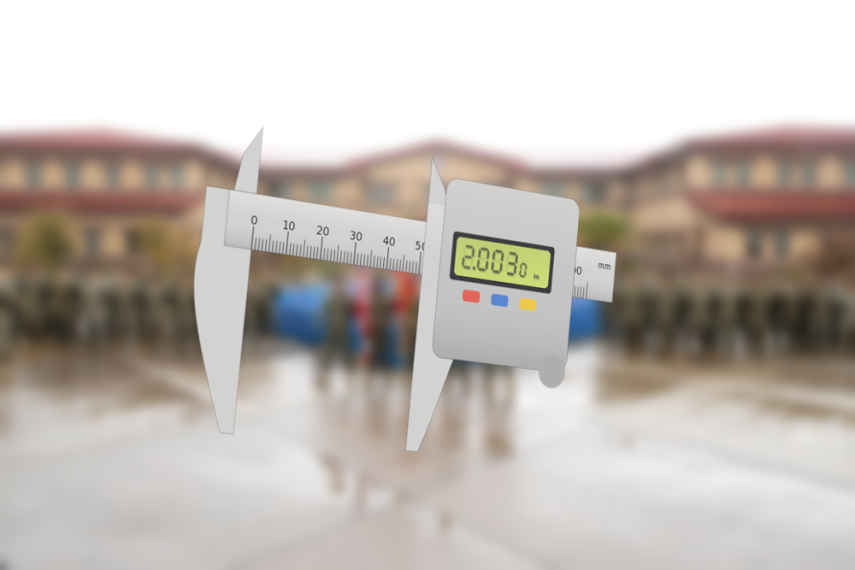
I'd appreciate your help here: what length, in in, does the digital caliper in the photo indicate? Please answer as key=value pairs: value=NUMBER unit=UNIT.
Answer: value=2.0030 unit=in
